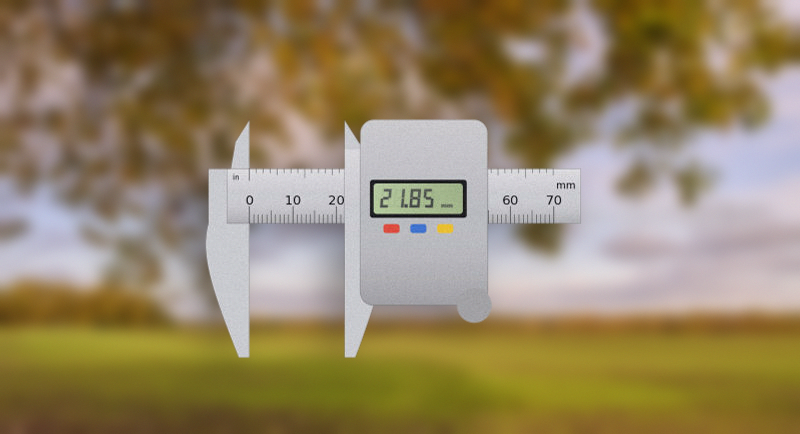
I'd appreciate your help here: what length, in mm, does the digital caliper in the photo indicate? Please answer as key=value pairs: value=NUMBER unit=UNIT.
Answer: value=21.85 unit=mm
